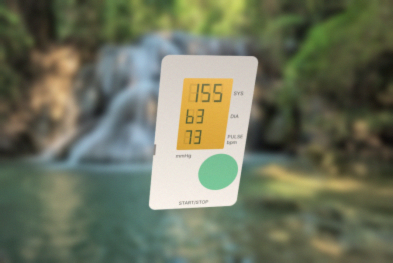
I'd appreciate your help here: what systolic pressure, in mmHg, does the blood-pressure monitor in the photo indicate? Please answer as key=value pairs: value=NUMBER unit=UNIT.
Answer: value=155 unit=mmHg
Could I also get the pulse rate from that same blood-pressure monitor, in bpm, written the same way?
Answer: value=73 unit=bpm
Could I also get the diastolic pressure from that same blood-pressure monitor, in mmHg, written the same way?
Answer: value=63 unit=mmHg
